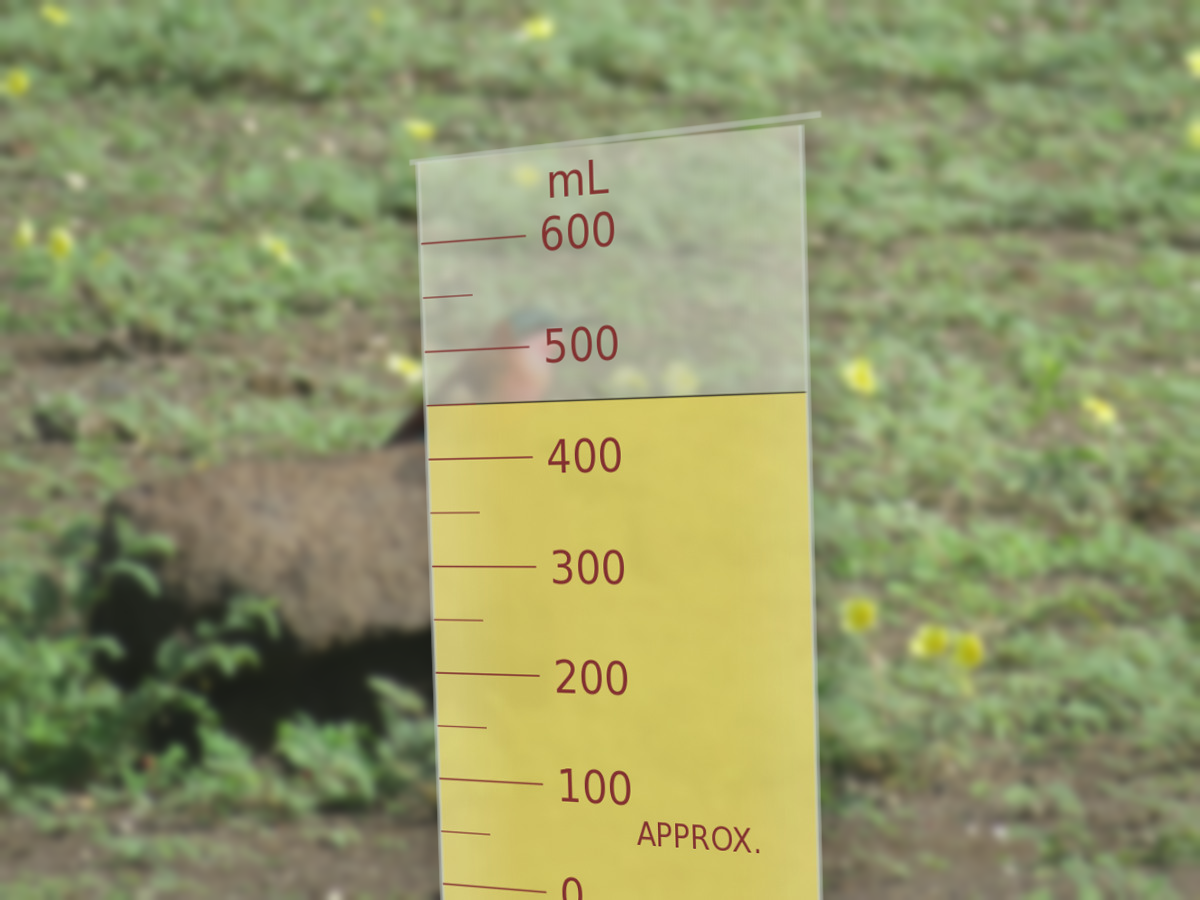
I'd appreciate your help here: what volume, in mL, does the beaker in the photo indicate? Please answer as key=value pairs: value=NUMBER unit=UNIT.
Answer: value=450 unit=mL
